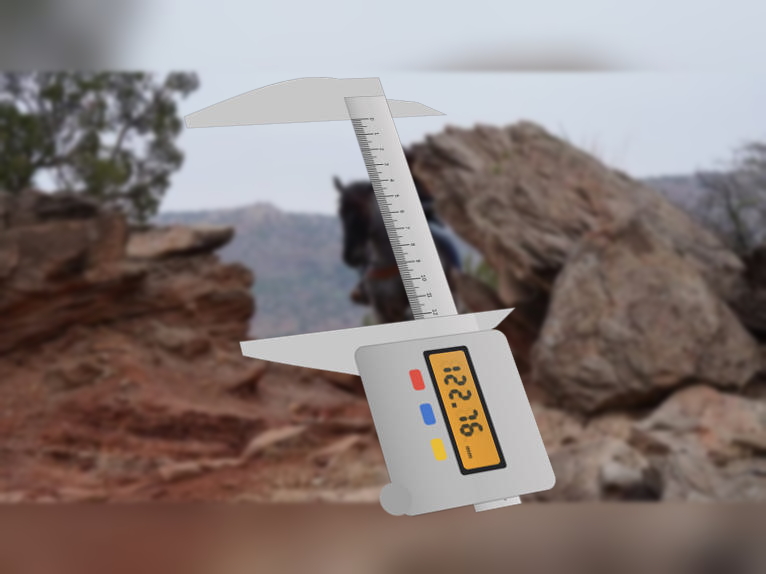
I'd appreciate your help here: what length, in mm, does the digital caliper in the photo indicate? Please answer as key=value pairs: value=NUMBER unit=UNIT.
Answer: value=122.76 unit=mm
